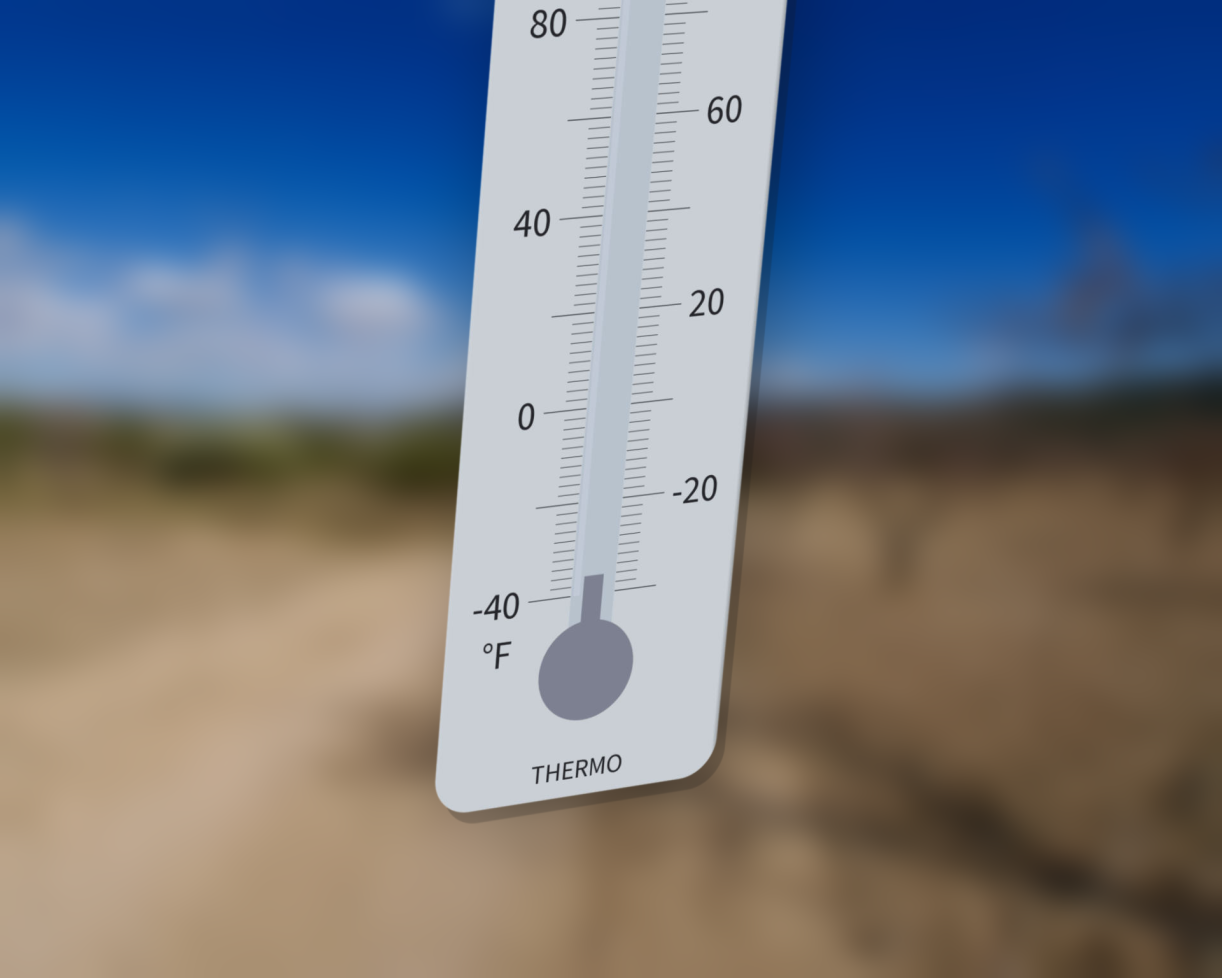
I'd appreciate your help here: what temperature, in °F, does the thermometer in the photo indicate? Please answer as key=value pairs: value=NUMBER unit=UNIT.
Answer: value=-36 unit=°F
